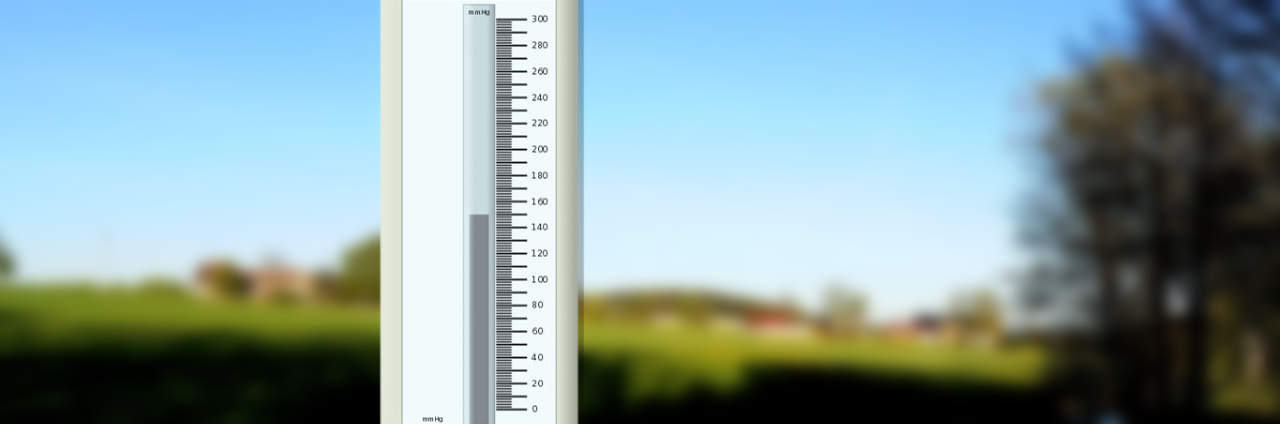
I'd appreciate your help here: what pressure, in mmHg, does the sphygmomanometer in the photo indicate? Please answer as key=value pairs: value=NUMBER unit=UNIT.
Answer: value=150 unit=mmHg
